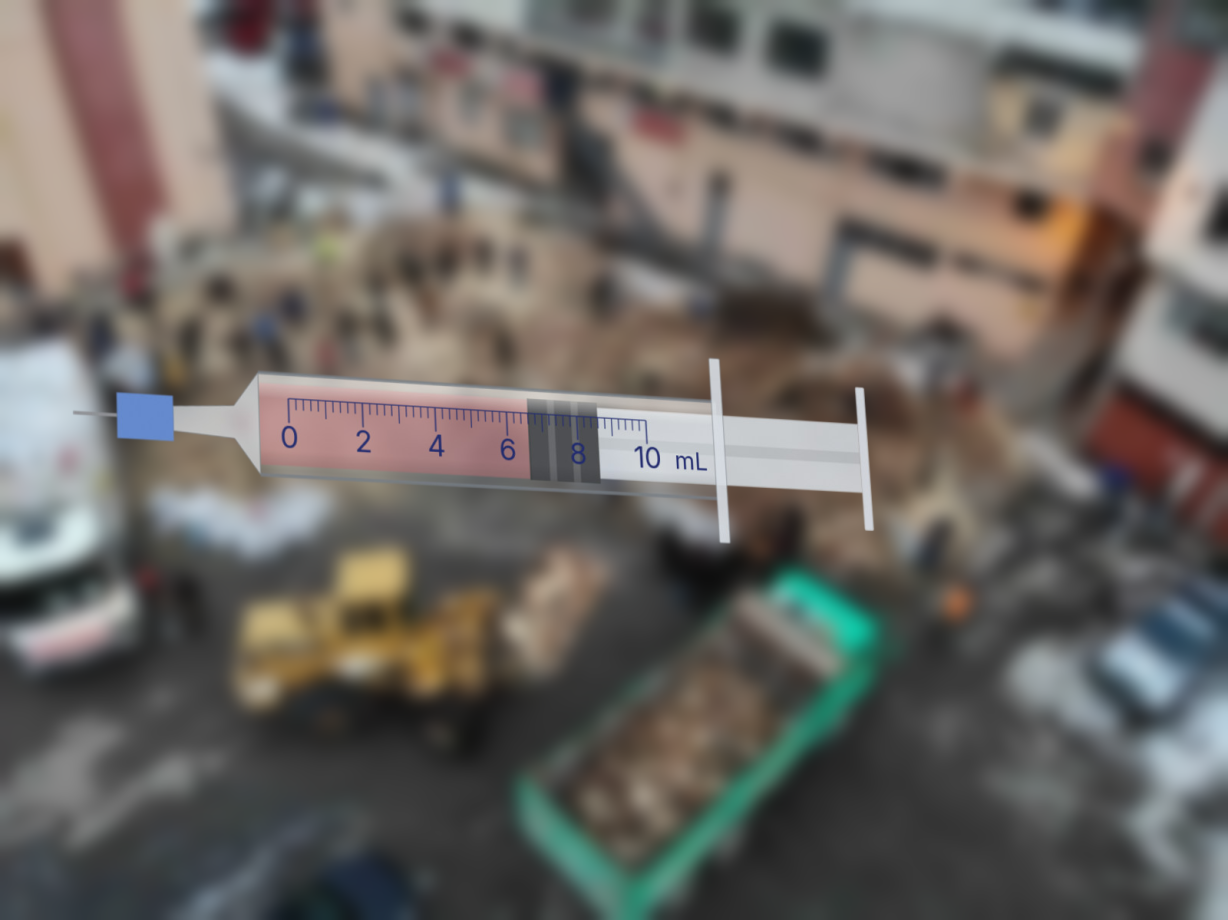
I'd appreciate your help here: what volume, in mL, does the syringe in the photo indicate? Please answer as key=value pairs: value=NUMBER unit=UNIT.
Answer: value=6.6 unit=mL
